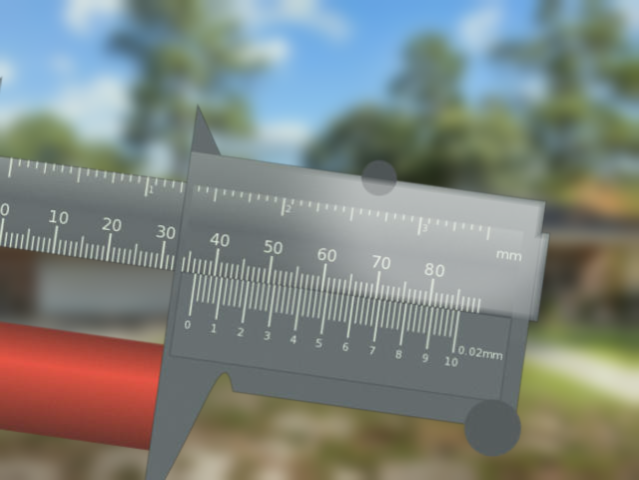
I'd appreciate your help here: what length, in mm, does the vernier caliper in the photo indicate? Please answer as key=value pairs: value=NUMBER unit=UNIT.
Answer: value=36.5 unit=mm
